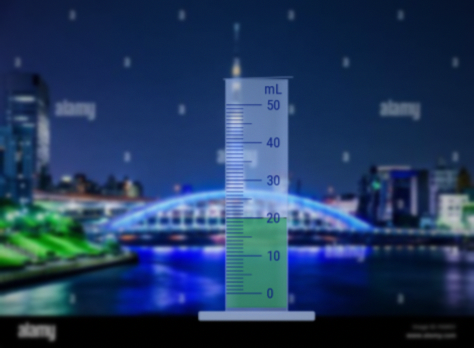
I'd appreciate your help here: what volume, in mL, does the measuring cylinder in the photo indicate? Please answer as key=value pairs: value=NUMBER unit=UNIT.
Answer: value=20 unit=mL
